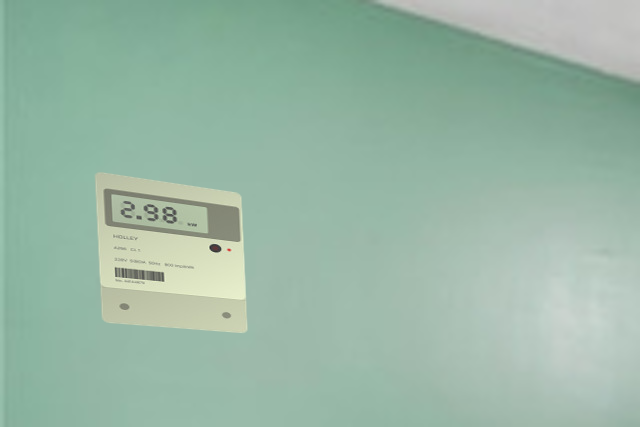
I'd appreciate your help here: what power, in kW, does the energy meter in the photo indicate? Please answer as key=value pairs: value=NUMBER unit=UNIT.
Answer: value=2.98 unit=kW
